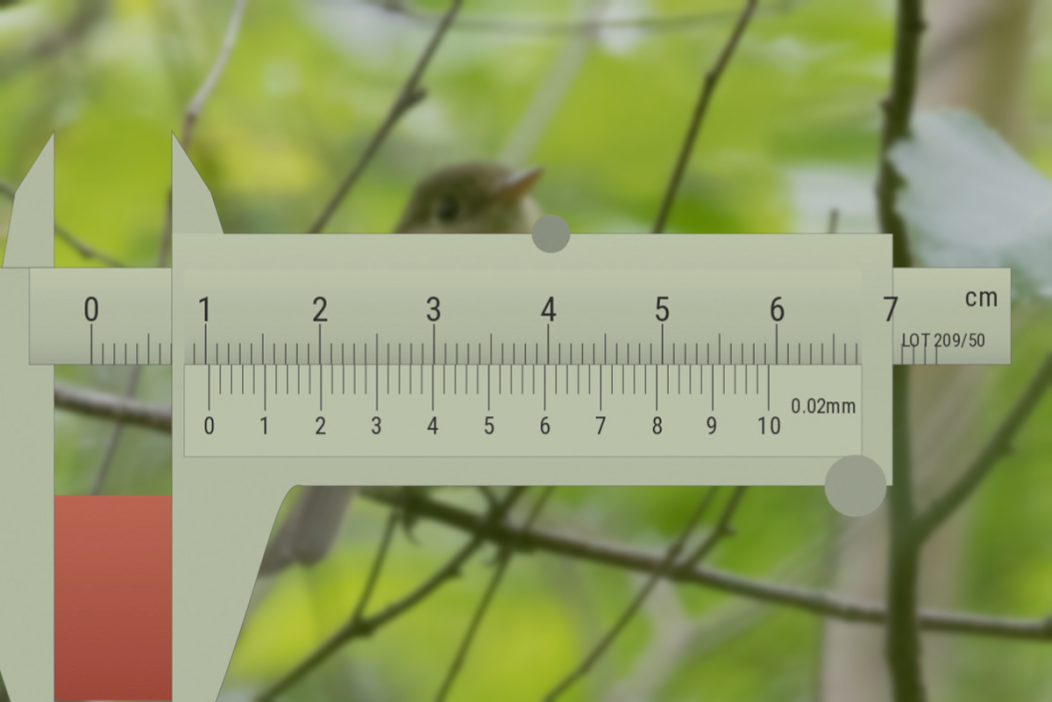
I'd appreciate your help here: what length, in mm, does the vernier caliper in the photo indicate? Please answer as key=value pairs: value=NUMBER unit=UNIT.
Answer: value=10.3 unit=mm
